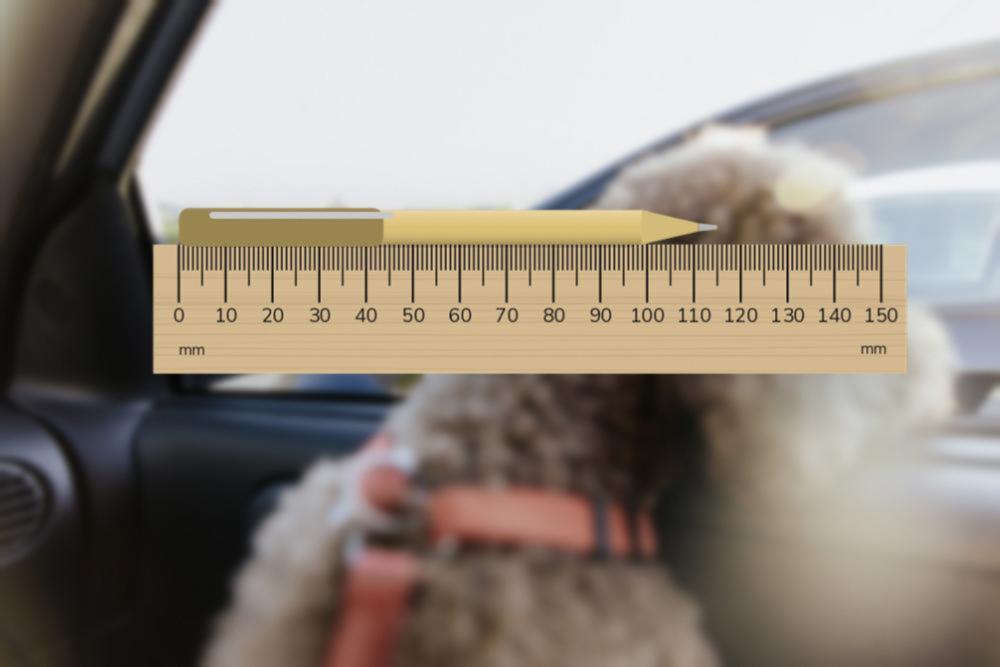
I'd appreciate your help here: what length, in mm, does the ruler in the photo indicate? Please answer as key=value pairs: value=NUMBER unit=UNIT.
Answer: value=115 unit=mm
